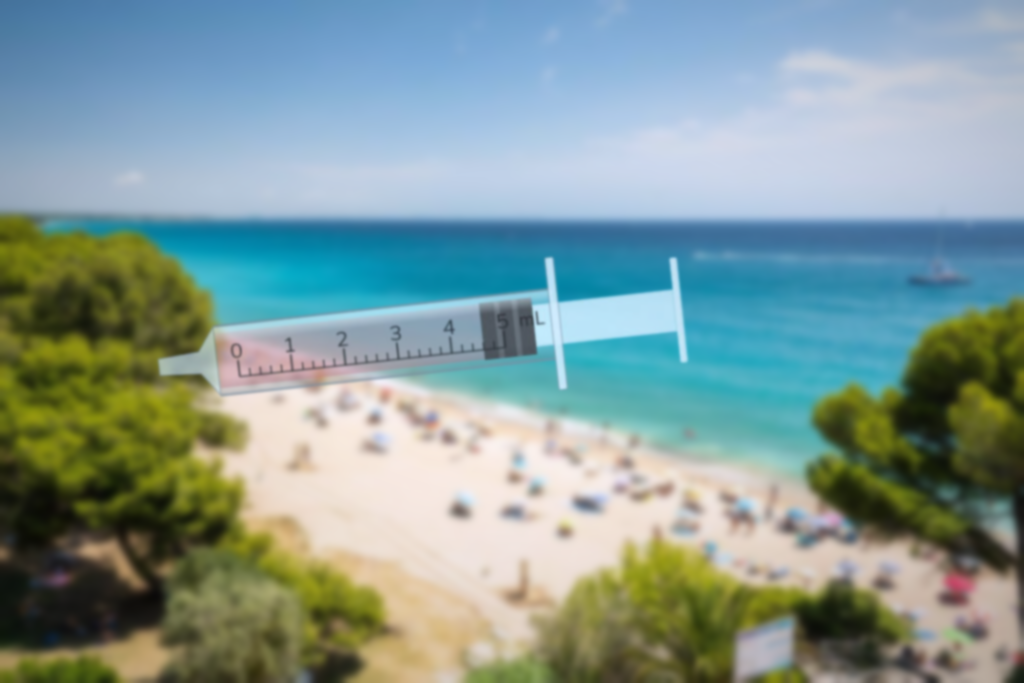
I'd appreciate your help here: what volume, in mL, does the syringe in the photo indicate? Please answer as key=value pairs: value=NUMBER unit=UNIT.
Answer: value=4.6 unit=mL
